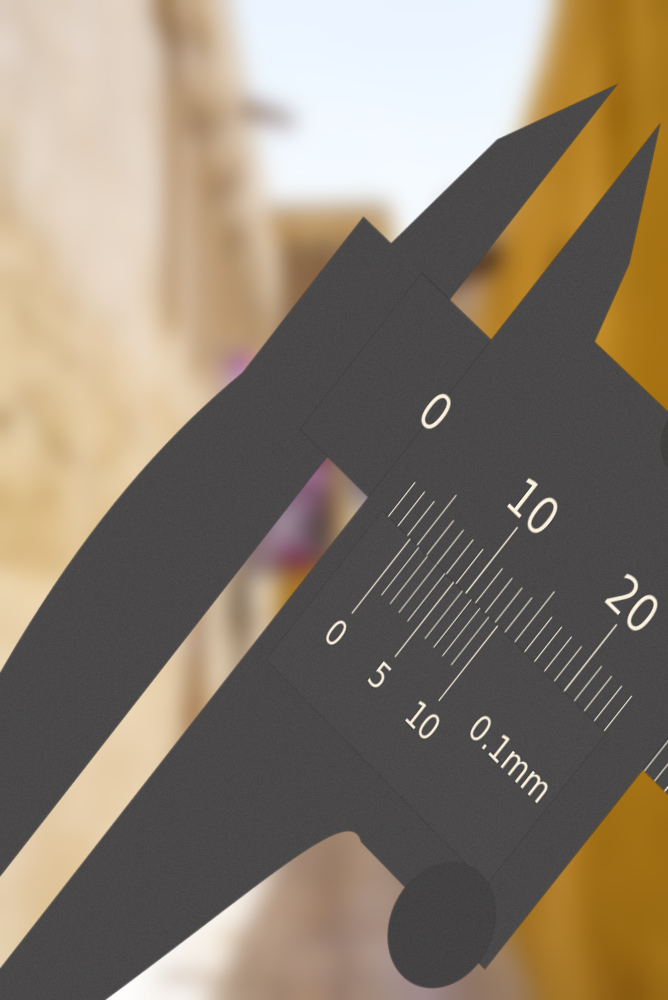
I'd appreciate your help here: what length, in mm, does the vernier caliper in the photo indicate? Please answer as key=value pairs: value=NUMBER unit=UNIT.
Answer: value=4.3 unit=mm
